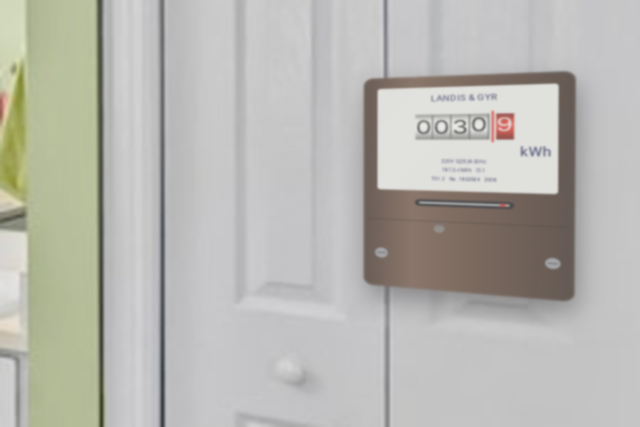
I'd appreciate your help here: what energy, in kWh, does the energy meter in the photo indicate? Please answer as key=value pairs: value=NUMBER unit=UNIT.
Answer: value=30.9 unit=kWh
